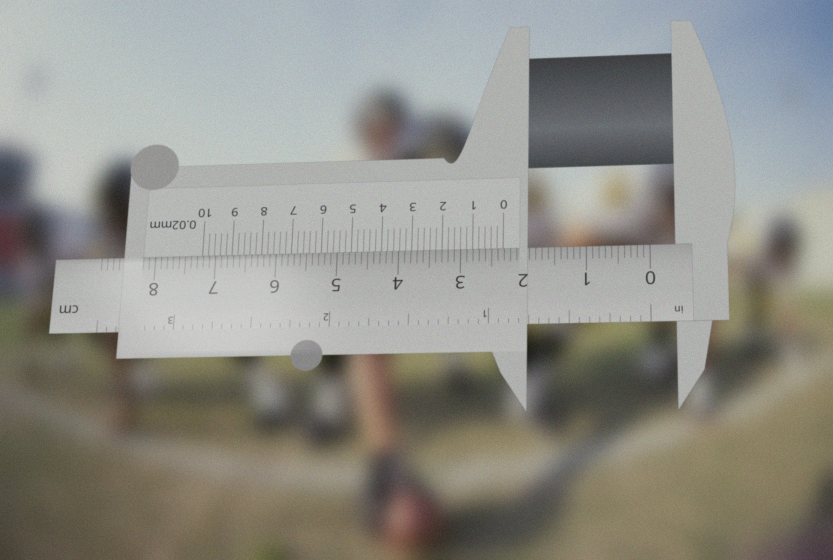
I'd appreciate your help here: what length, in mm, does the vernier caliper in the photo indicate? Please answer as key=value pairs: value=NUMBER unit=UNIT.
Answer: value=23.2 unit=mm
